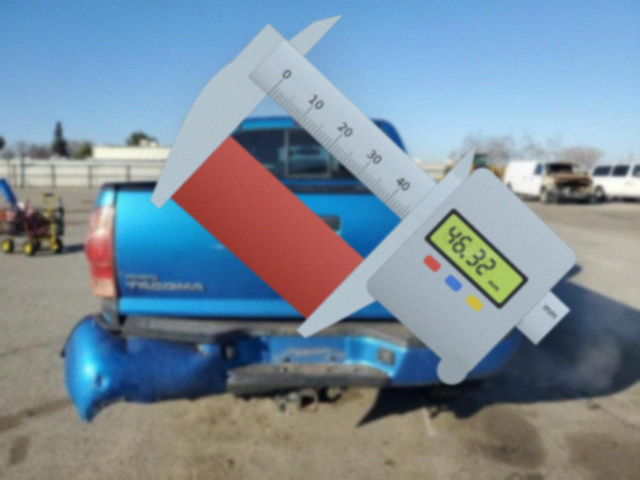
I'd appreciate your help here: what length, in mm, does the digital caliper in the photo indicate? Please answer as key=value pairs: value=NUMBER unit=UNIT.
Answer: value=46.32 unit=mm
